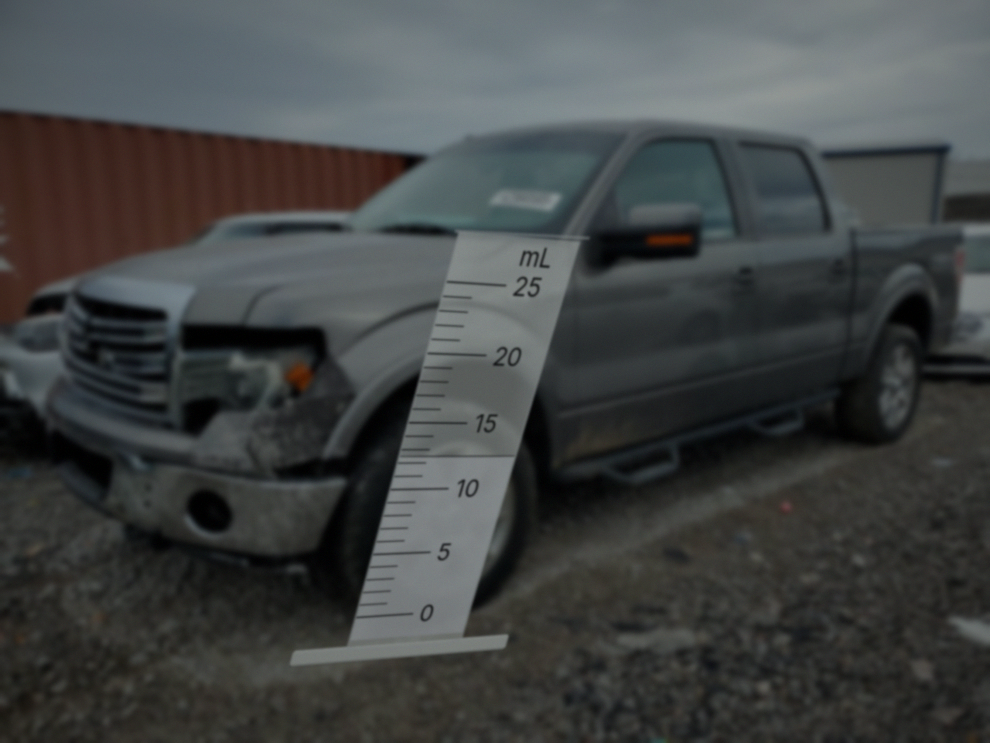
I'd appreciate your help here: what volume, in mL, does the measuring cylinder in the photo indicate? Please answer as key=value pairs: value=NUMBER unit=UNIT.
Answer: value=12.5 unit=mL
